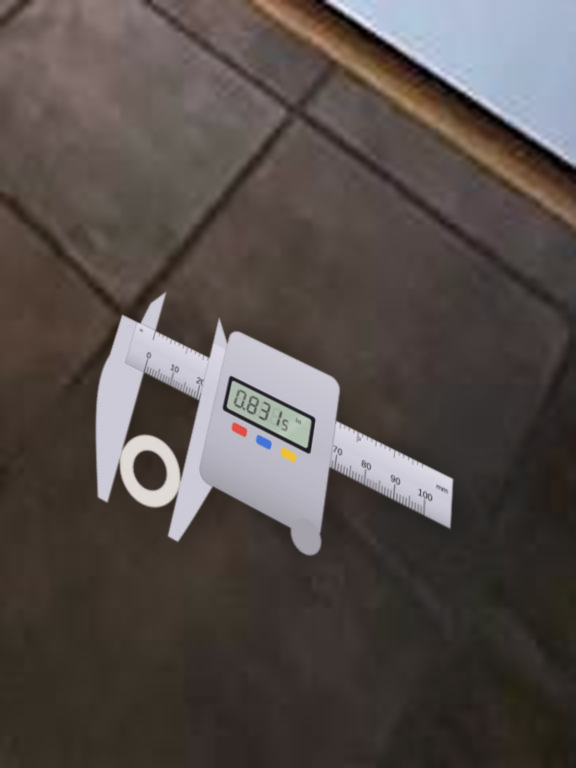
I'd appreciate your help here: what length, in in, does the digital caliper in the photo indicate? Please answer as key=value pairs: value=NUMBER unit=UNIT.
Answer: value=0.8315 unit=in
